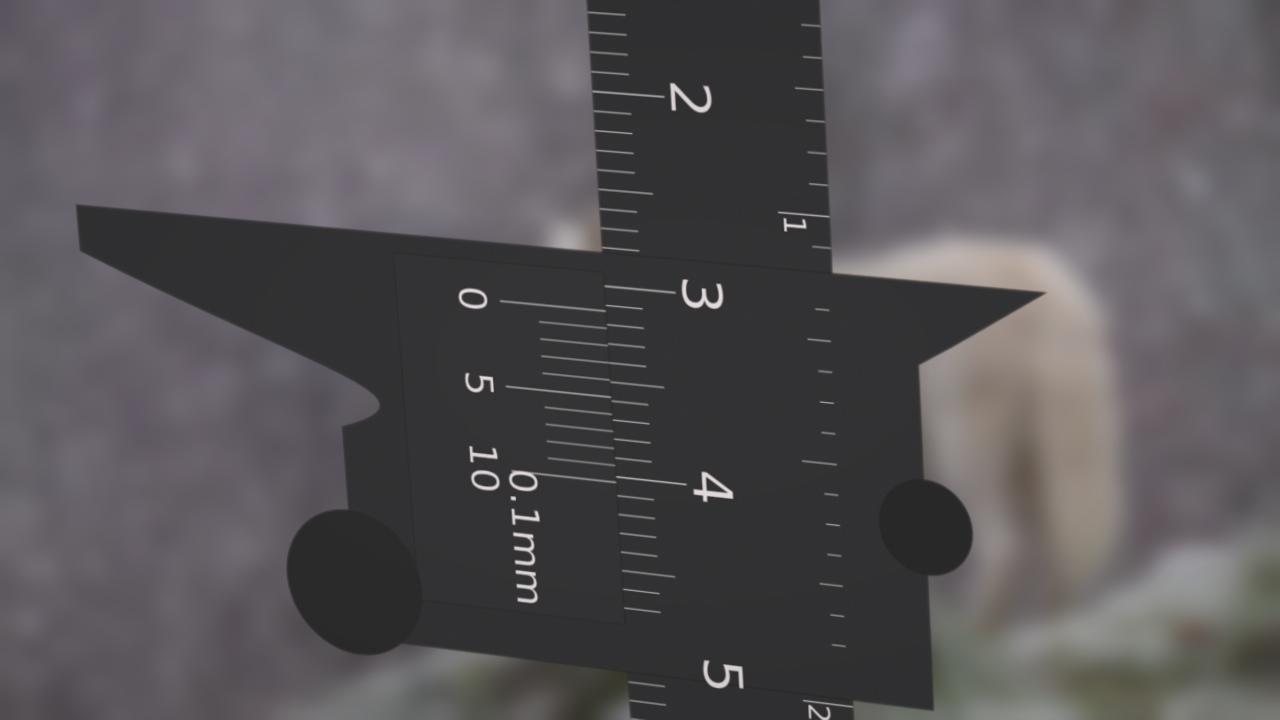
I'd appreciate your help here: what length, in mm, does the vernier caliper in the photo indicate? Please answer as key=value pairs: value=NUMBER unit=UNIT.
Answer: value=31.3 unit=mm
